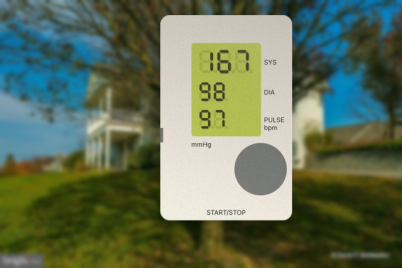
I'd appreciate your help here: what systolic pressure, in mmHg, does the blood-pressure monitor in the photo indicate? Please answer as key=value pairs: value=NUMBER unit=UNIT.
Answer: value=167 unit=mmHg
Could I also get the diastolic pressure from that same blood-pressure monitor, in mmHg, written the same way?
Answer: value=98 unit=mmHg
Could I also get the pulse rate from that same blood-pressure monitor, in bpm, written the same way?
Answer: value=97 unit=bpm
